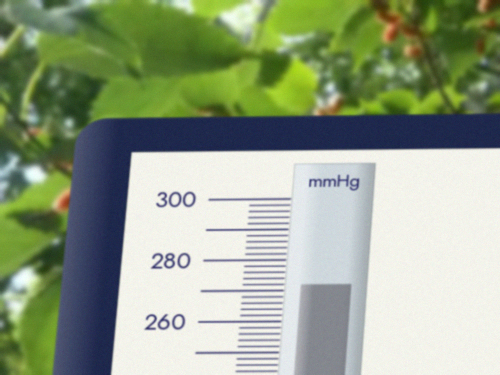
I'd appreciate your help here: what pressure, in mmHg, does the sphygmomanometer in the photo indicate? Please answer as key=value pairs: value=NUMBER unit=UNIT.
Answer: value=272 unit=mmHg
